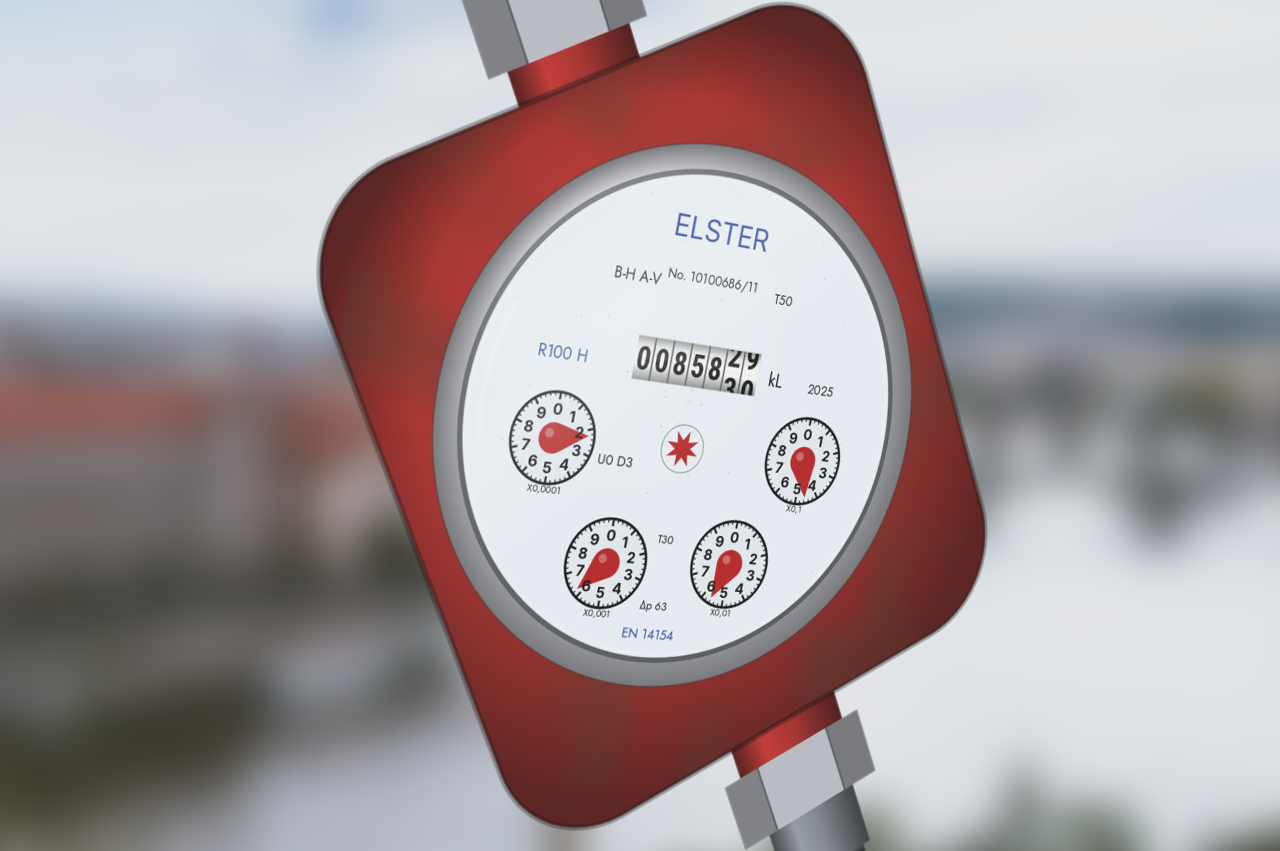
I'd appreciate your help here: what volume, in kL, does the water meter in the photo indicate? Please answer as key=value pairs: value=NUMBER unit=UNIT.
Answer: value=85829.4562 unit=kL
